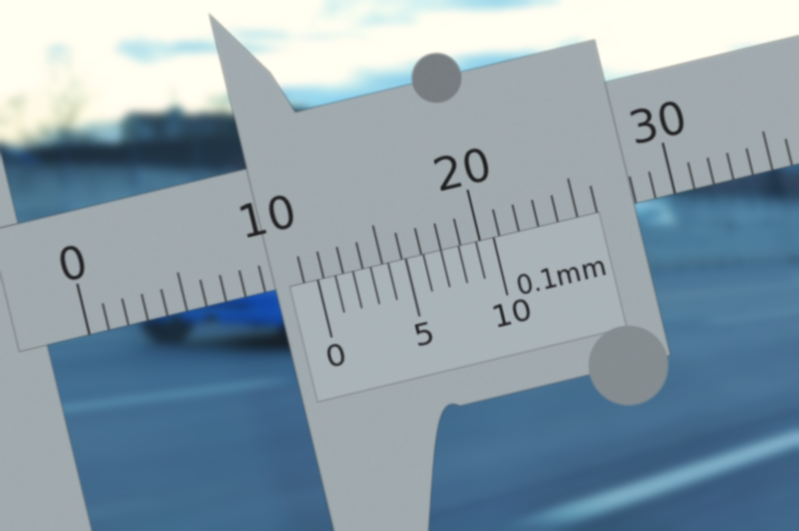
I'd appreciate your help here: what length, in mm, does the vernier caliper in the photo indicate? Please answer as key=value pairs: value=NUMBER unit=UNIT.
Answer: value=11.7 unit=mm
